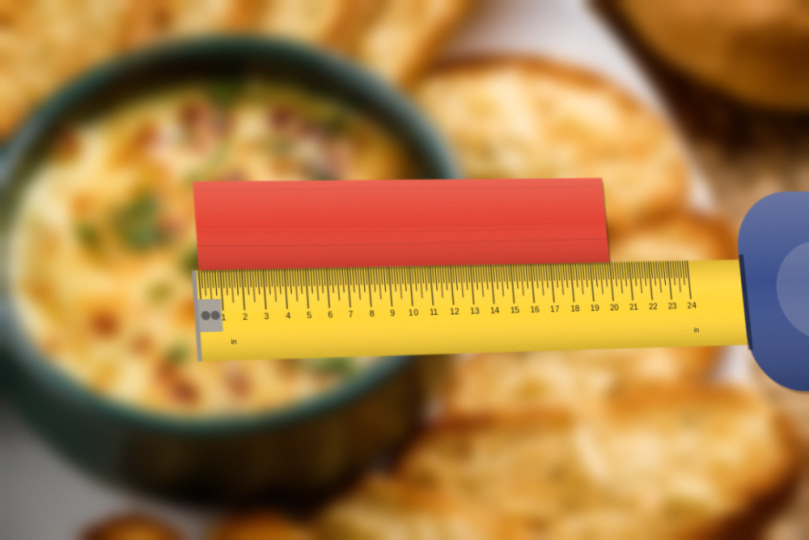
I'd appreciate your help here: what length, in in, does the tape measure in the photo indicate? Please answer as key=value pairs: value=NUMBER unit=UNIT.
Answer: value=20 unit=in
